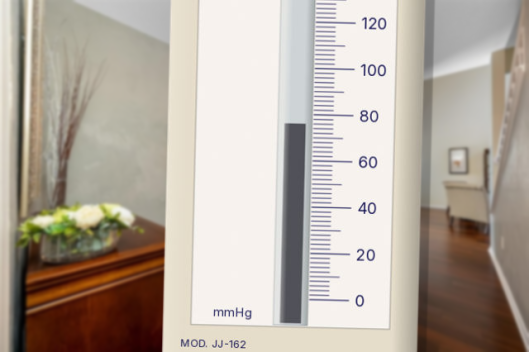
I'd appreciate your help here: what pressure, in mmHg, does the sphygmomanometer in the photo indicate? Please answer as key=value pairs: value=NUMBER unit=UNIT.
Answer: value=76 unit=mmHg
